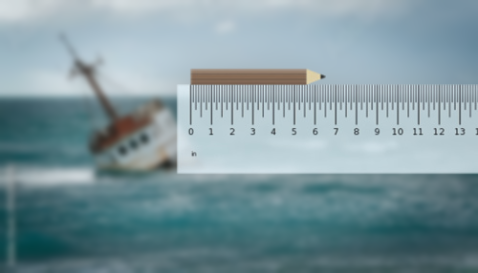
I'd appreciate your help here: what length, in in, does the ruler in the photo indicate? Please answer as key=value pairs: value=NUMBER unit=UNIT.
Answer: value=6.5 unit=in
